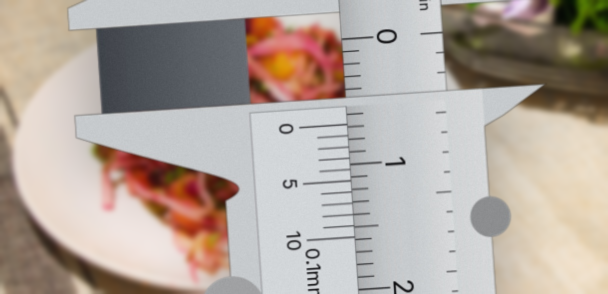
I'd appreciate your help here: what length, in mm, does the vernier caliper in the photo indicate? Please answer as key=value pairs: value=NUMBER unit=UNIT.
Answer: value=6.8 unit=mm
